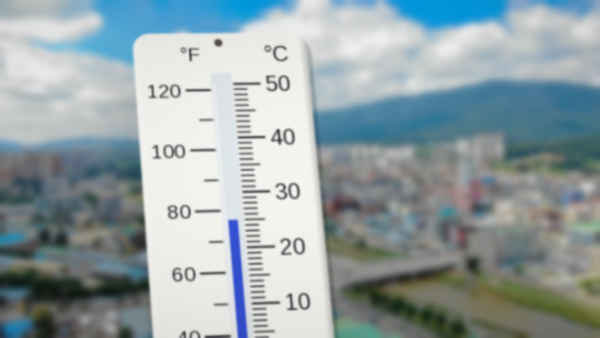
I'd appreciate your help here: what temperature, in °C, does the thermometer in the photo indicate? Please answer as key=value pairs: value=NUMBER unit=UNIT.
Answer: value=25 unit=°C
